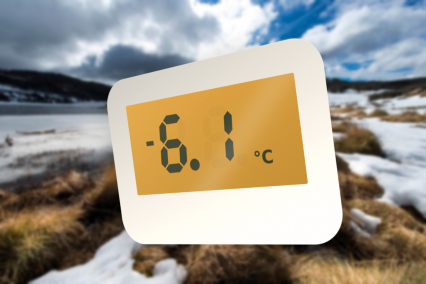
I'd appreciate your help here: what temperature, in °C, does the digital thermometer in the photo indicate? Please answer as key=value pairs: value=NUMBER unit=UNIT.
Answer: value=-6.1 unit=°C
